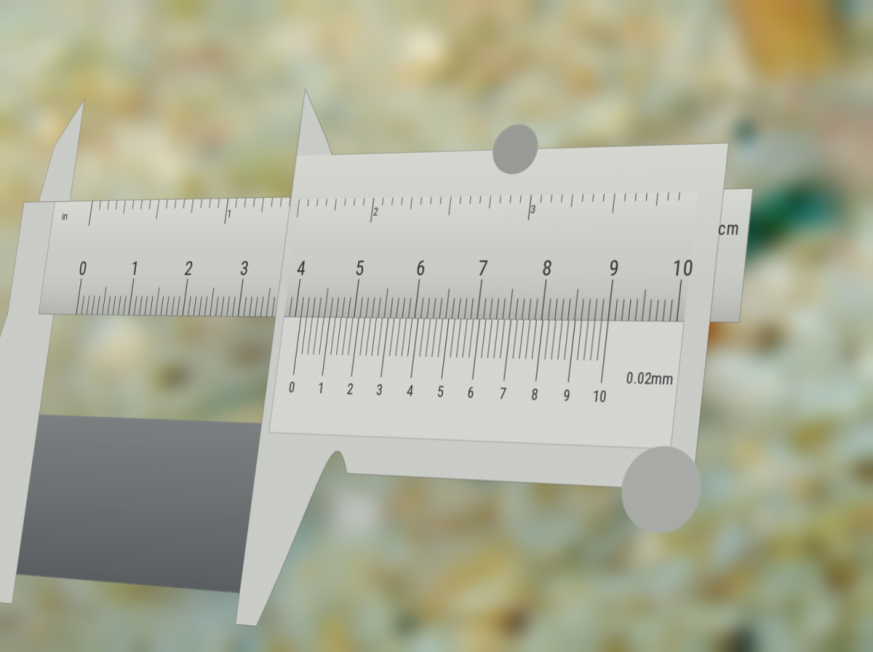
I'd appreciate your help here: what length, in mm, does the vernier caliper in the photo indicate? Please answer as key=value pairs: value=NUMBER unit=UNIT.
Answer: value=41.0 unit=mm
